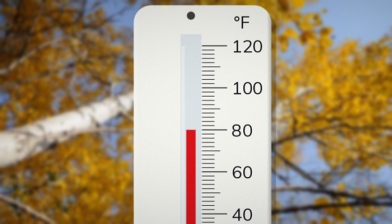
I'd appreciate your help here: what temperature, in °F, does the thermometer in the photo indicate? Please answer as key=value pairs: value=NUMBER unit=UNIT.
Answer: value=80 unit=°F
